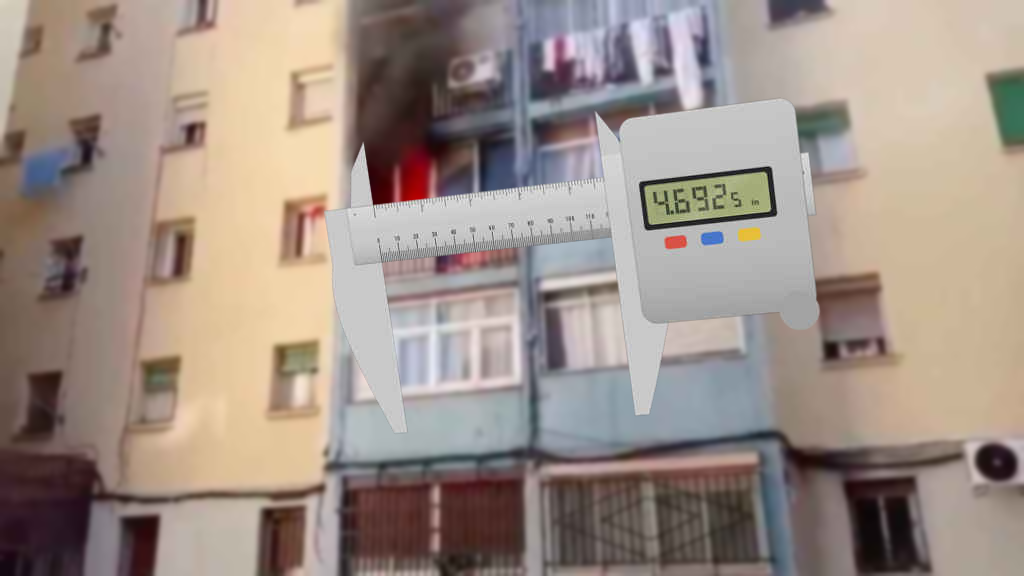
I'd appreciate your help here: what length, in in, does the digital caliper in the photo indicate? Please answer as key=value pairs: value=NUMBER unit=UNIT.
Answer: value=4.6925 unit=in
